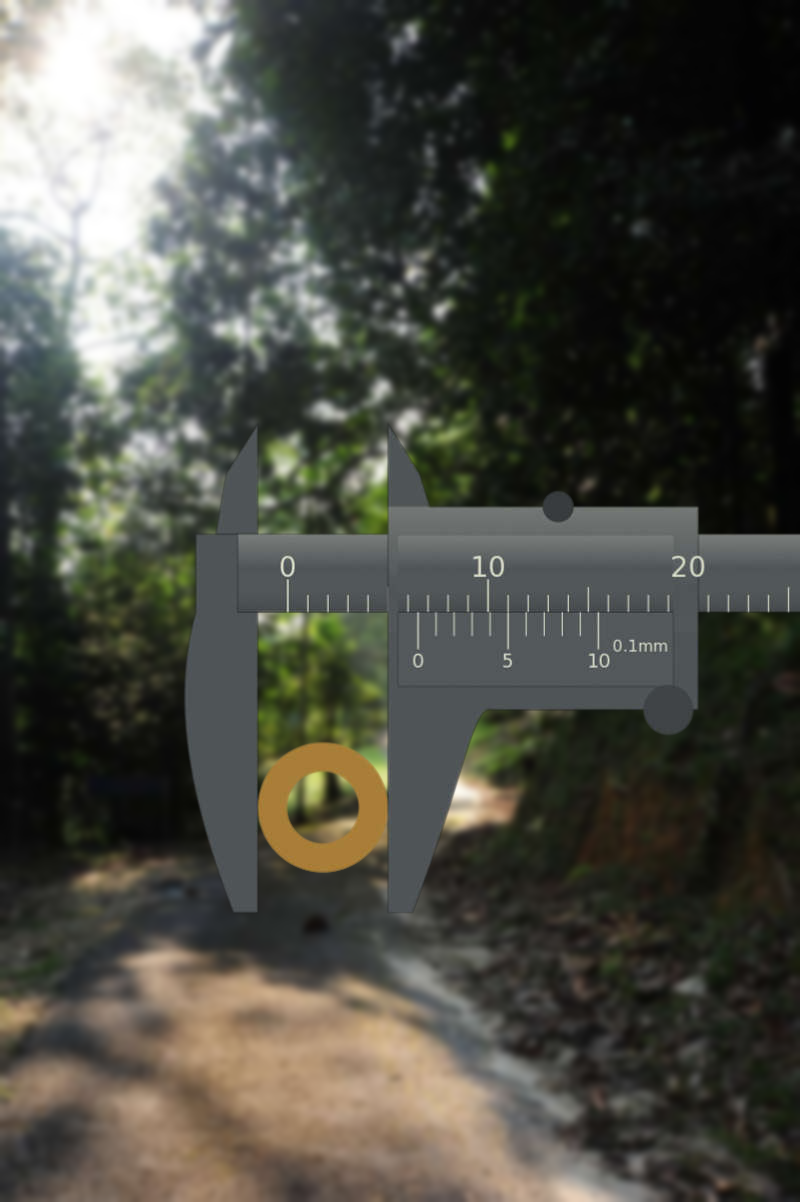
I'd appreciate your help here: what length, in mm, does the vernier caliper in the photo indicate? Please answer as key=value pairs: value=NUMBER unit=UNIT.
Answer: value=6.5 unit=mm
